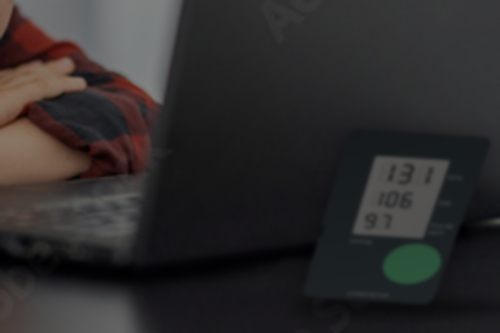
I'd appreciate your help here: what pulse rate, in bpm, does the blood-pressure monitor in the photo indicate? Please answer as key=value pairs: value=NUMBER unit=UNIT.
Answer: value=97 unit=bpm
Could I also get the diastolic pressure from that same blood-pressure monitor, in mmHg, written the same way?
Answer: value=106 unit=mmHg
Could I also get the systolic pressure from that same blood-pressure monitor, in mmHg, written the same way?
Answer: value=131 unit=mmHg
